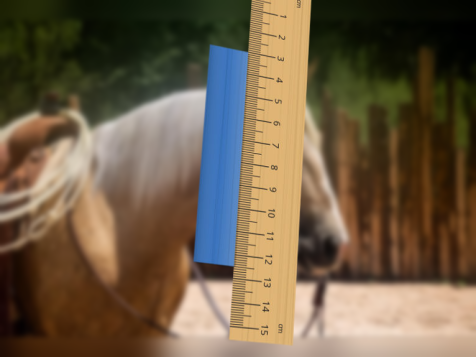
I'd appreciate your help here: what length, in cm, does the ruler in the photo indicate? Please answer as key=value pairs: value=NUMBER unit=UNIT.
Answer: value=9.5 unit=cm
